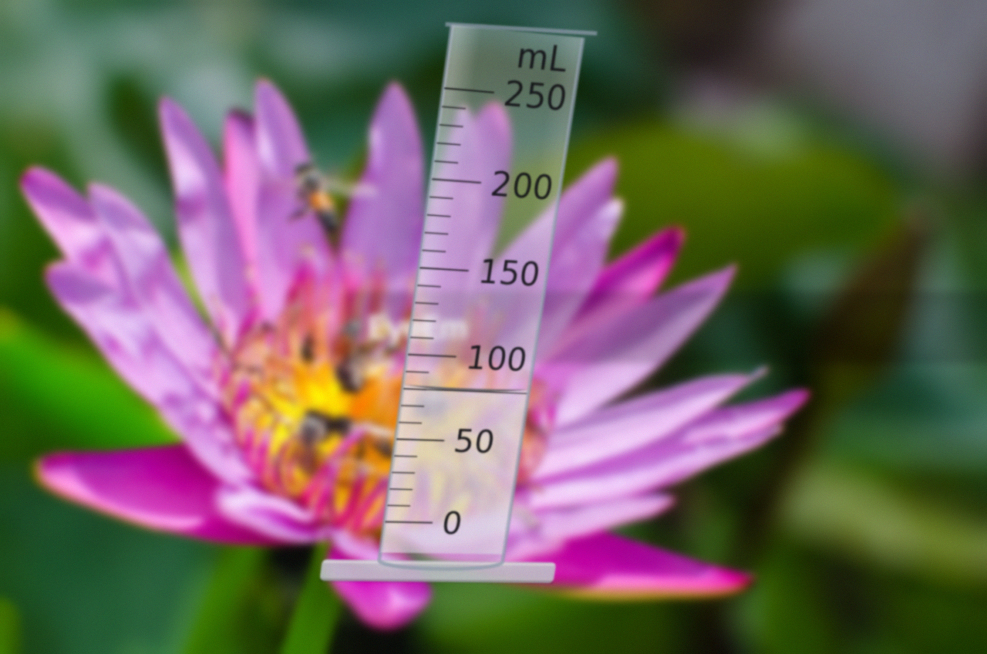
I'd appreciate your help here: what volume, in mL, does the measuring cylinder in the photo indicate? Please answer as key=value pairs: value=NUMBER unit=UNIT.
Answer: value=80 unit=mL
